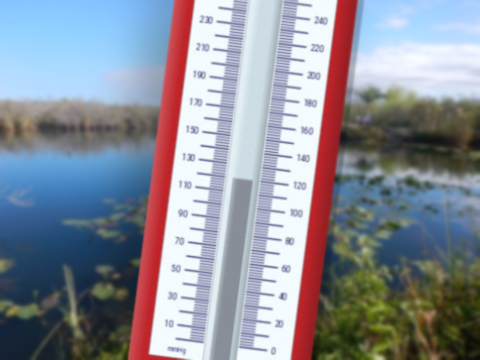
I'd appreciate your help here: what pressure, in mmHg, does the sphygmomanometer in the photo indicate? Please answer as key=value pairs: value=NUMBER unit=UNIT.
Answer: value=120 unit=mmHg
